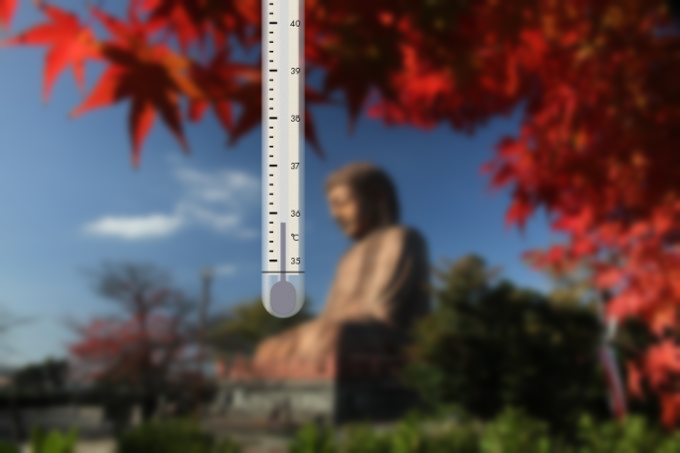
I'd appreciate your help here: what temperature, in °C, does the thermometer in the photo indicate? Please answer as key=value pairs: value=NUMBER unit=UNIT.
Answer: value=35.8 unit=°C
